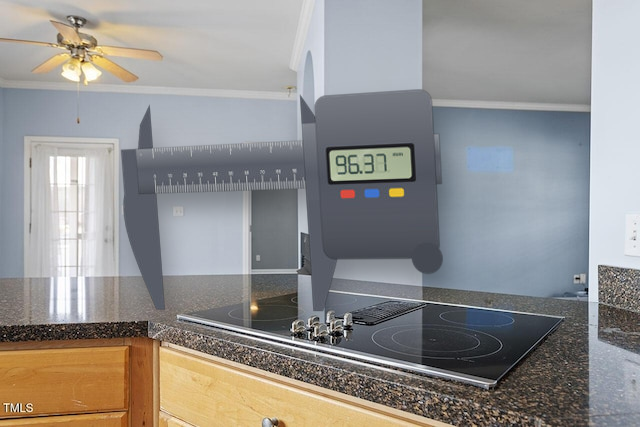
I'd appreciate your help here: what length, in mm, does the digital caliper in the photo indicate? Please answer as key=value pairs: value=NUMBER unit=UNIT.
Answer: value=96.37 unit=mm
